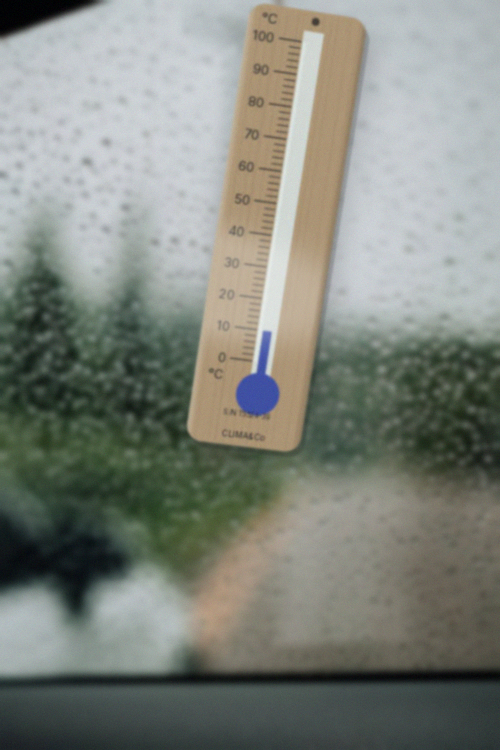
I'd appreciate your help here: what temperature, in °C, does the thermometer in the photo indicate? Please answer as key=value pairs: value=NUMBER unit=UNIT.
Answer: value=10 unit=°C
